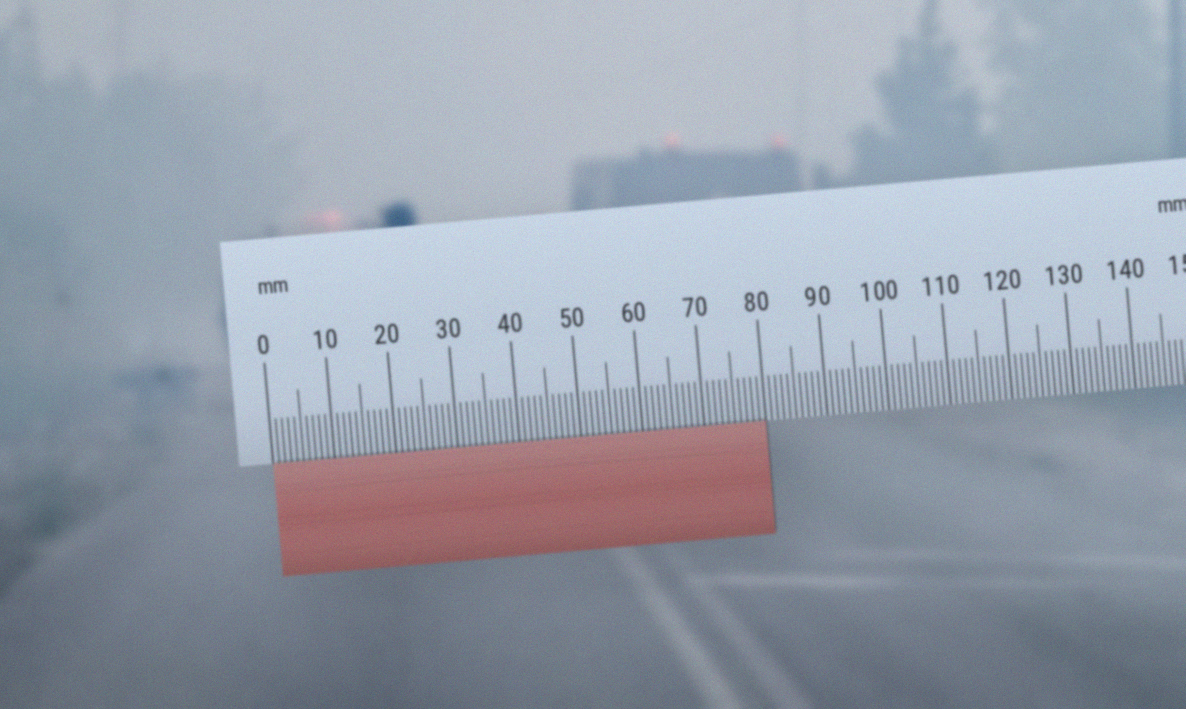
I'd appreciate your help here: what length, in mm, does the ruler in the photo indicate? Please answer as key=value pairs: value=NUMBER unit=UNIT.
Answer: value=80 unit=mm
